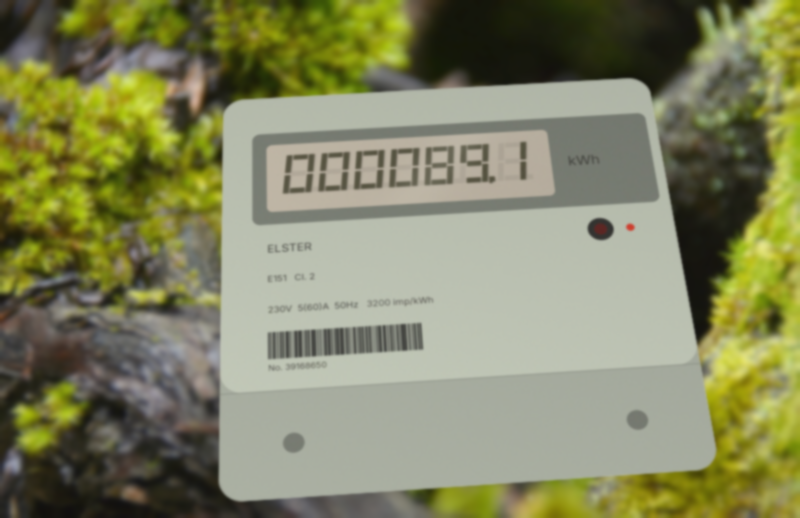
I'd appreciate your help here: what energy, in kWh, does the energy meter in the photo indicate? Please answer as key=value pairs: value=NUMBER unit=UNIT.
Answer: value=89.1 unit=kWh
